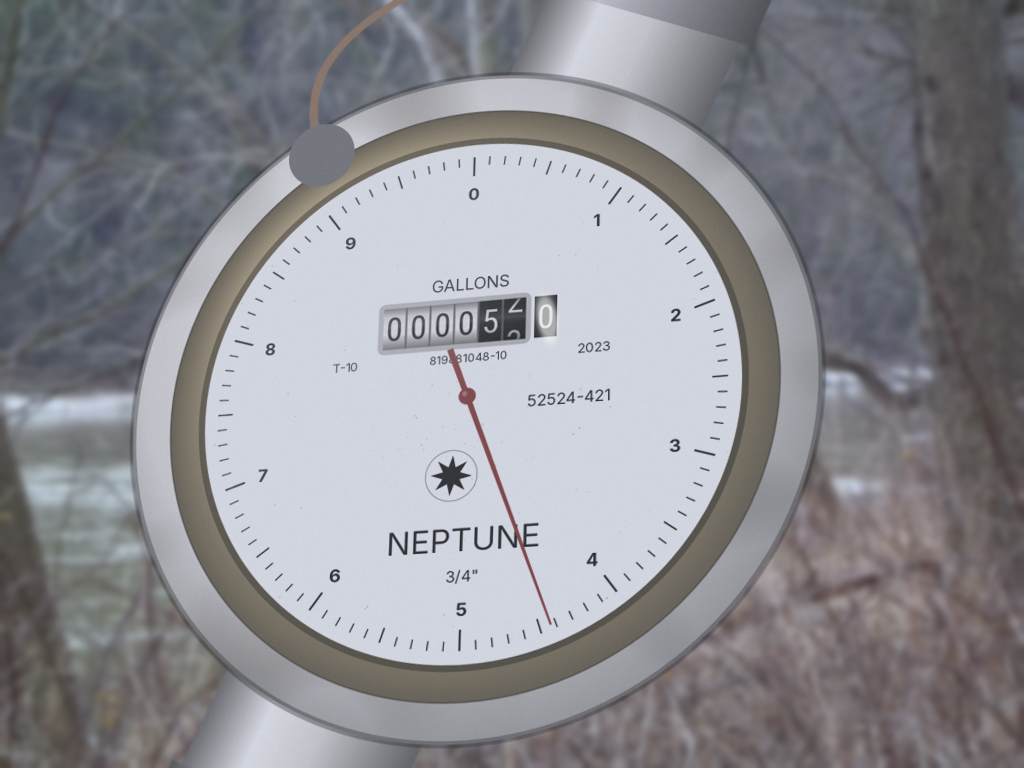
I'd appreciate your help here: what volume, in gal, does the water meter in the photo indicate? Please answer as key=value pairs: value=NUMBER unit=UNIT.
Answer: value=524.4 unit=gal
